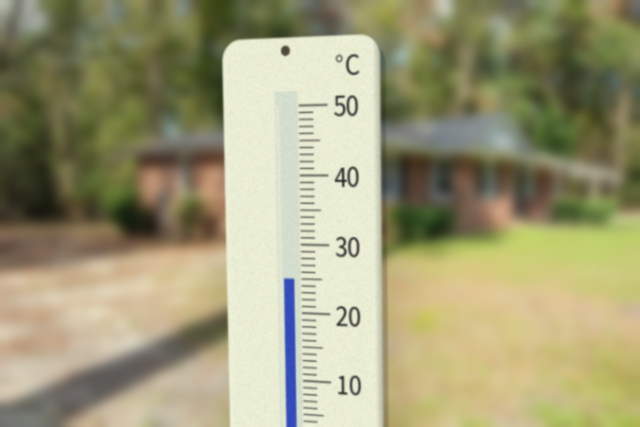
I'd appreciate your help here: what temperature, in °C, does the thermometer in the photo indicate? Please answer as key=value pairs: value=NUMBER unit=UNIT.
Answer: value=25 unit=°C
